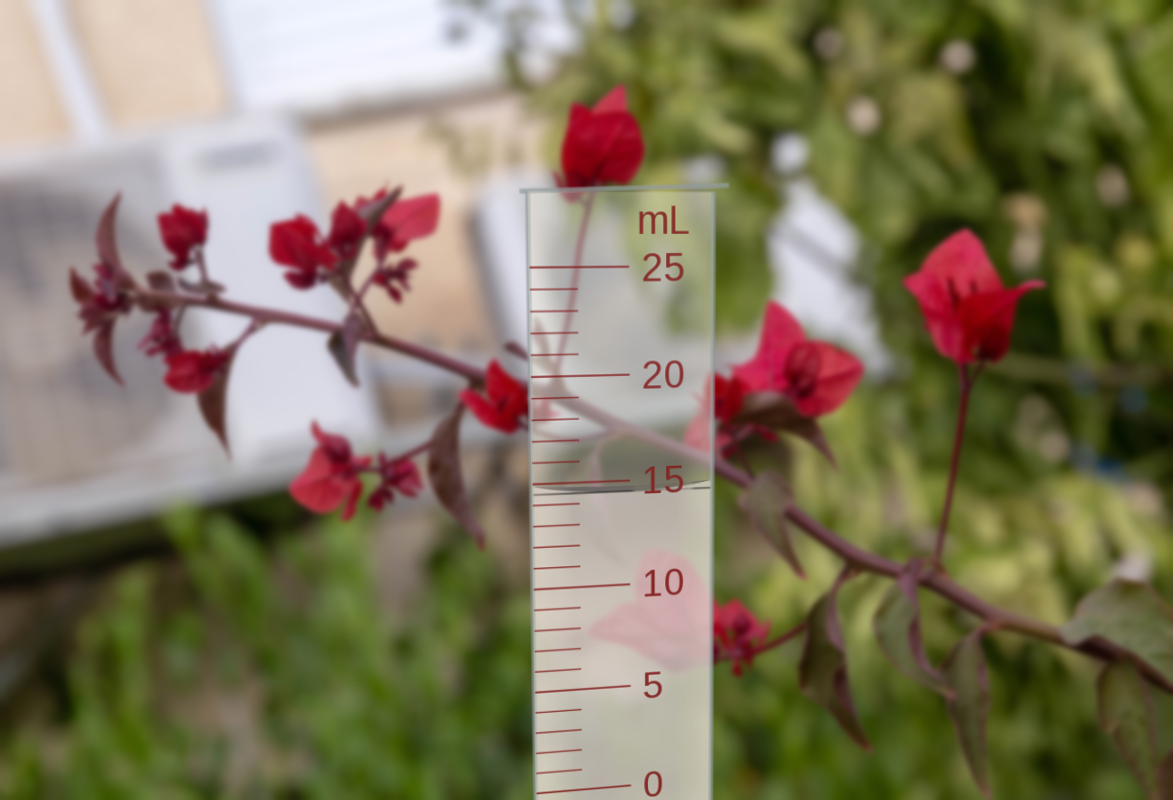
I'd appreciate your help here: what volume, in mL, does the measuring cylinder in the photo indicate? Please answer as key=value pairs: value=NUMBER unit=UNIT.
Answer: value=14.5 unit=mL
